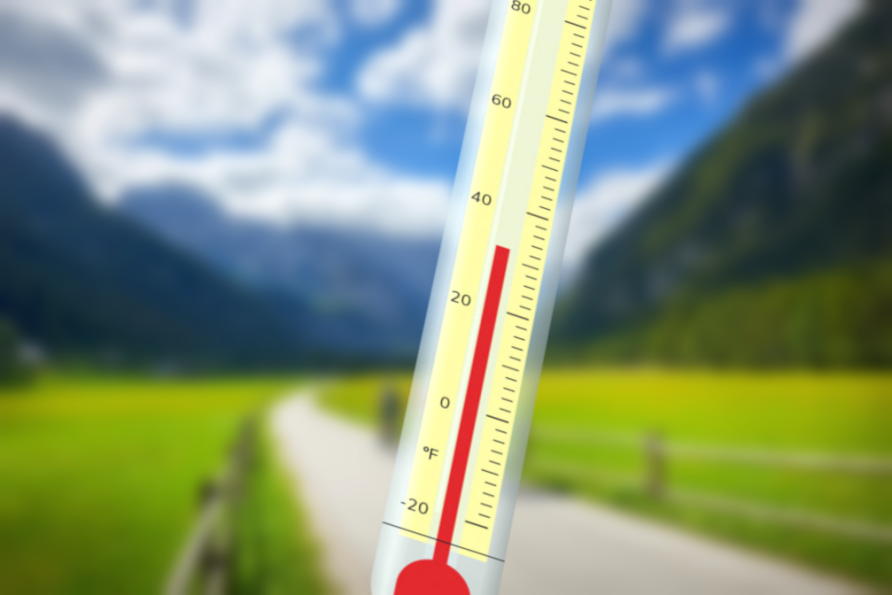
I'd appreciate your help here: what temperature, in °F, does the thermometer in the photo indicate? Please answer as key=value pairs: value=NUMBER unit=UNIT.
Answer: value=32 unit=°F
